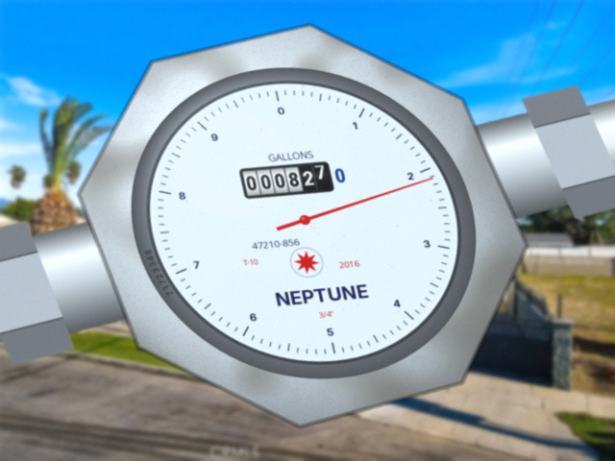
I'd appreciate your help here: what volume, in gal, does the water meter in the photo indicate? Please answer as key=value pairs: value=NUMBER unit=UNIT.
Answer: value=8272.1 unit=gal
